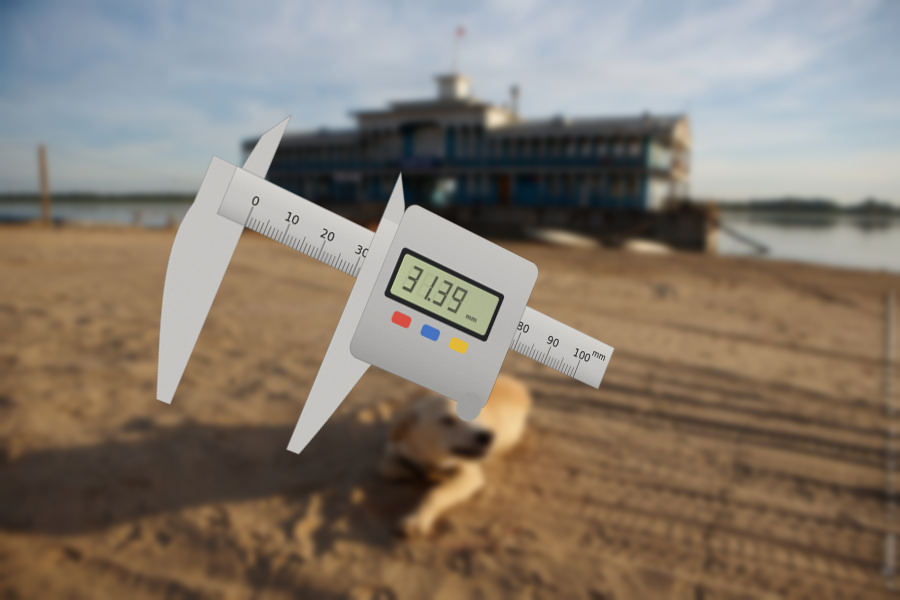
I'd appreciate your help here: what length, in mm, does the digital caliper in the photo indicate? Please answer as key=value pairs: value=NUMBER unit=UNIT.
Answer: value=31.39 unit=mm
